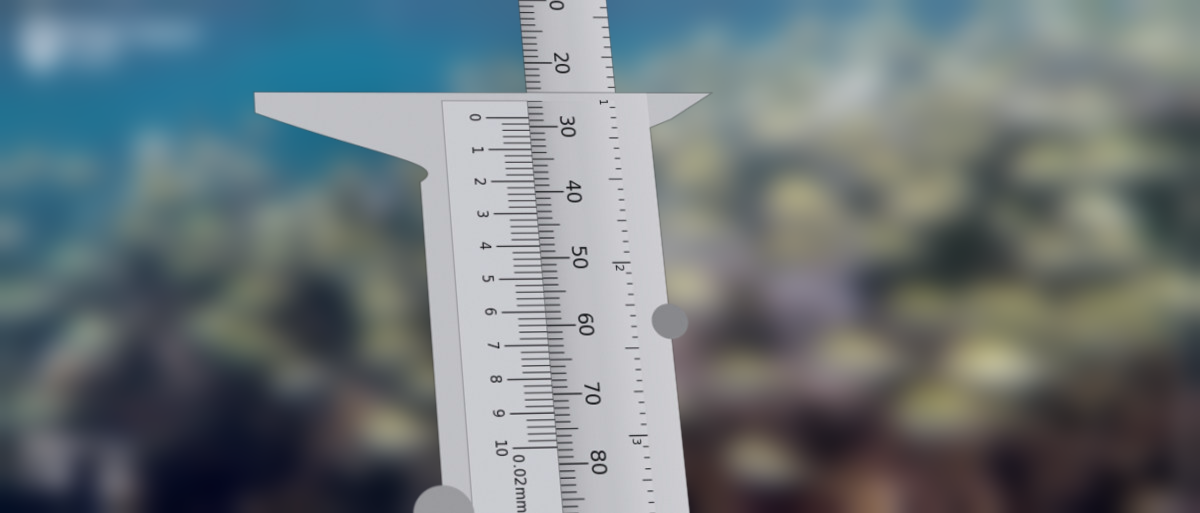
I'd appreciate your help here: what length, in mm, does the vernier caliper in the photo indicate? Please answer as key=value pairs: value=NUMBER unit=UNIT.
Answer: value=28.6 unit=mm
